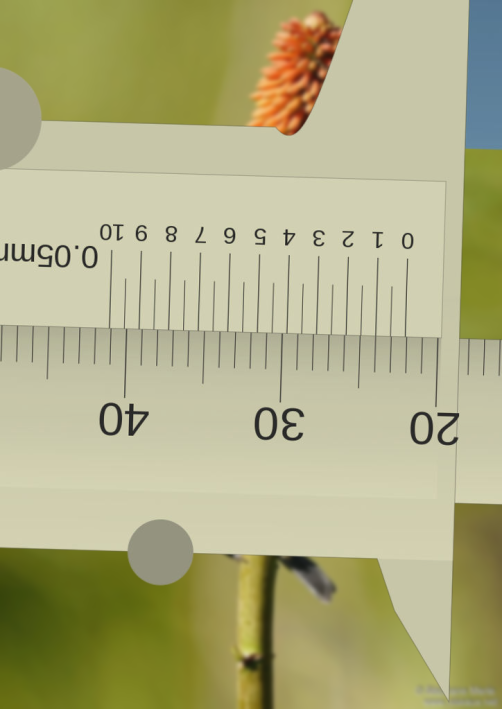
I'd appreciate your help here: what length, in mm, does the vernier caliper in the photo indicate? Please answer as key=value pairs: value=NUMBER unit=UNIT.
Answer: value=22.1 unit=mm
